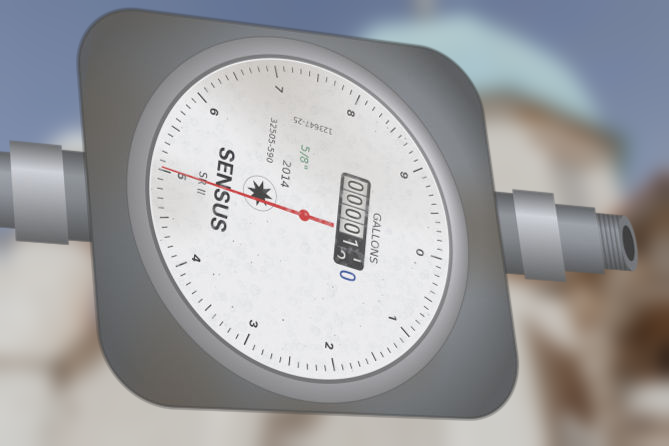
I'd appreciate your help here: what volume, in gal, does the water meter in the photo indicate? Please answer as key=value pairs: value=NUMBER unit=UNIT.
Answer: value=115.0 unit=gal
